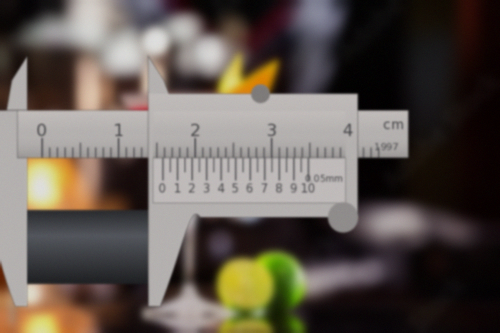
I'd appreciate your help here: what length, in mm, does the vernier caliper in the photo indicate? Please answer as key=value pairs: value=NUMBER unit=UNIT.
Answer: value=15.8 unit=mm
